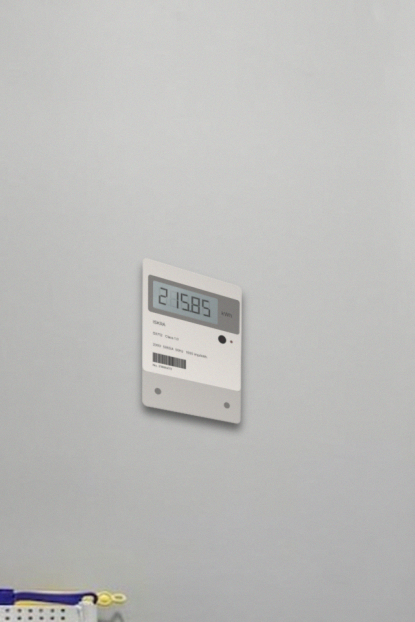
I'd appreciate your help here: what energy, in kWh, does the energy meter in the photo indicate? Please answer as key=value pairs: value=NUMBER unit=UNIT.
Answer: value=215.85 unit=kWh
